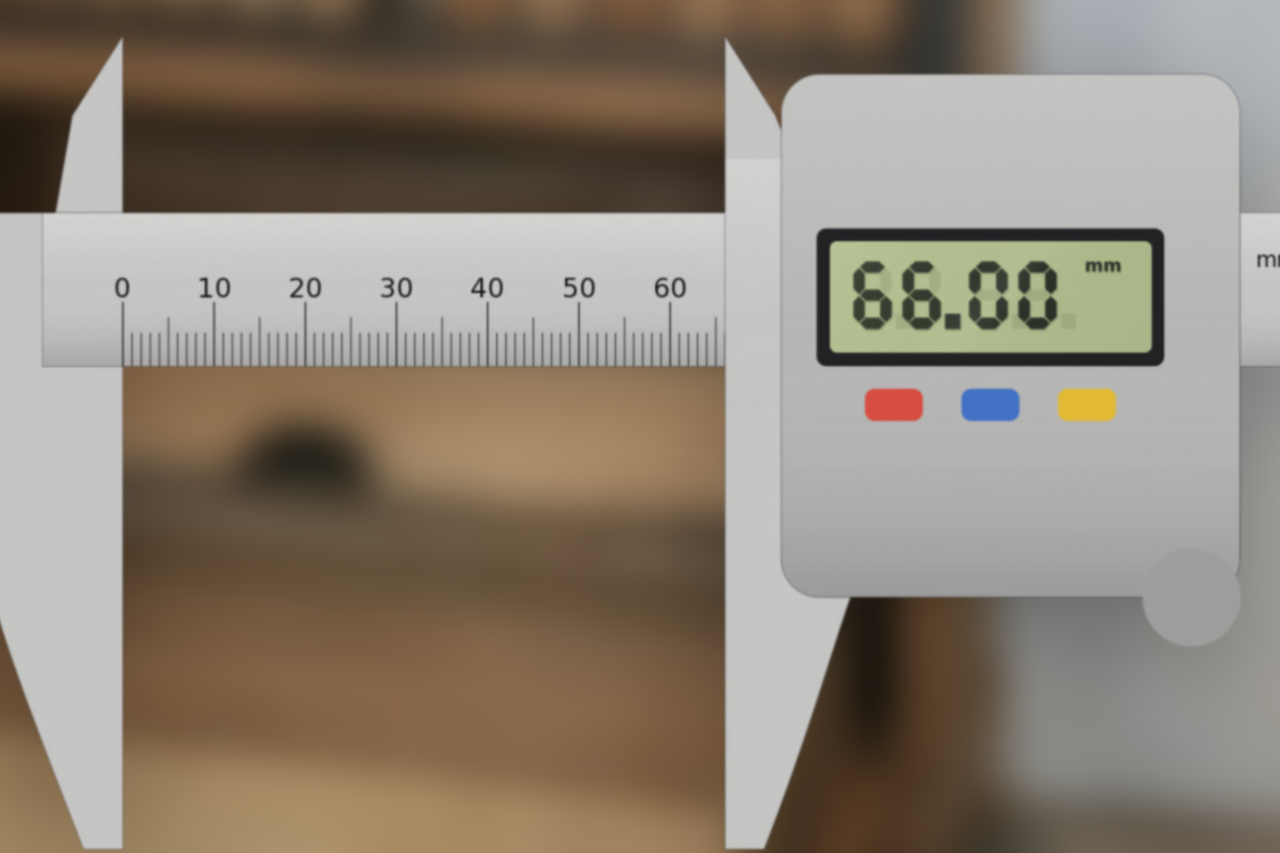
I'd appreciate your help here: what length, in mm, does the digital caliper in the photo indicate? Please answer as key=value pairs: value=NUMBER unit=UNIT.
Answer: value=66.00 unit=mm
